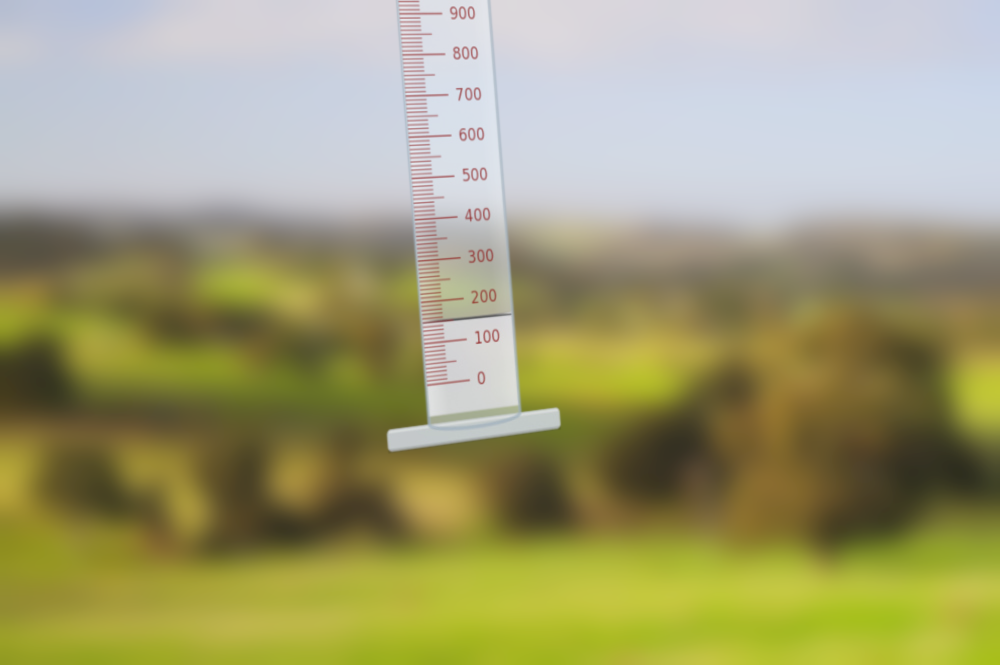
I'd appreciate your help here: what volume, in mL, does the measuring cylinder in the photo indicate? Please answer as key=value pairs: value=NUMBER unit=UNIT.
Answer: value=150 unit=mL
